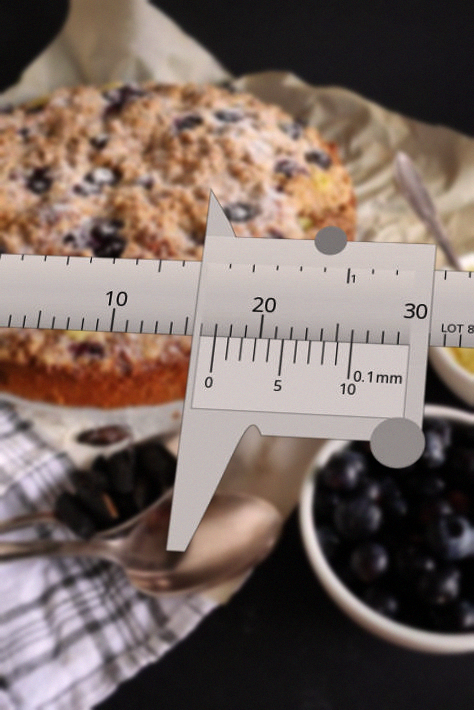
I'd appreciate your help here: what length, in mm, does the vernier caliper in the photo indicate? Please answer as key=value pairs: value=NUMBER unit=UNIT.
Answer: value=17.0 unit=mm
